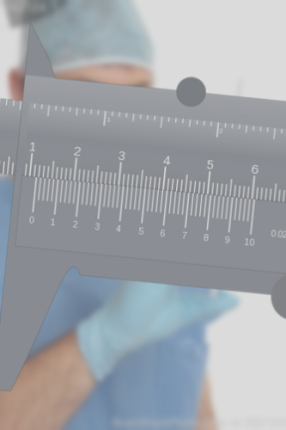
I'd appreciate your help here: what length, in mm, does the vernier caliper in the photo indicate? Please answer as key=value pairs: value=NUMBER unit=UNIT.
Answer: value=11.5 unit=mm
